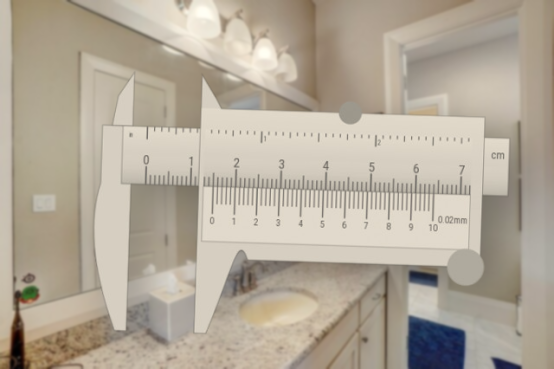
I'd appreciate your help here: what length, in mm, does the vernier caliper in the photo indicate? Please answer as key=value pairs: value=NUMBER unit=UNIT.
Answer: value=15.0 unit=mm
